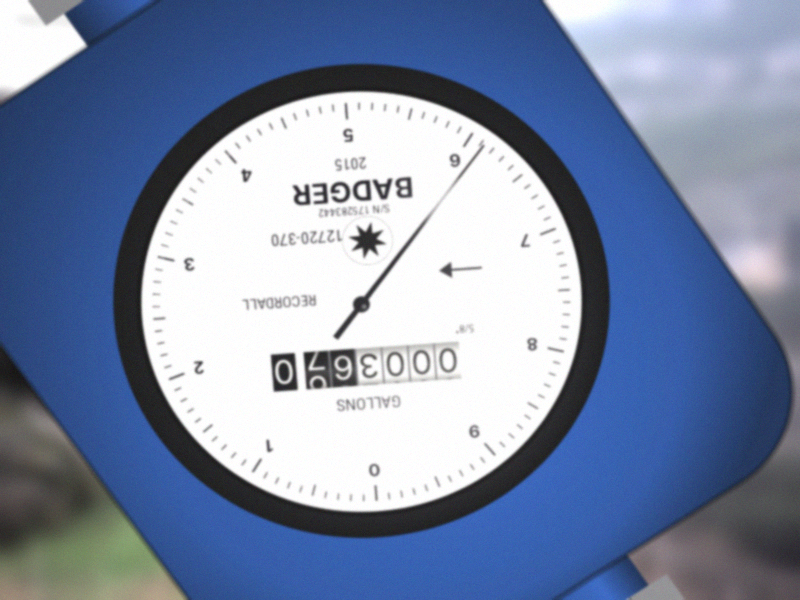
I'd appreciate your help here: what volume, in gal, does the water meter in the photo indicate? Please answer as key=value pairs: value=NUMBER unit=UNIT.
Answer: value=3666.1 unit=gal
